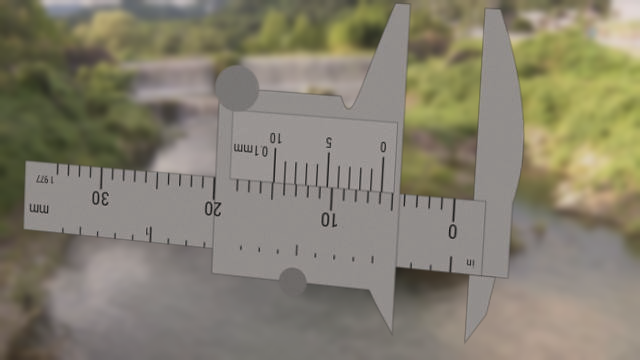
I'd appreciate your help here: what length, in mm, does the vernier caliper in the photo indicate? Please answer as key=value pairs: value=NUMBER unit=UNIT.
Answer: value=5.9 unit=mm
